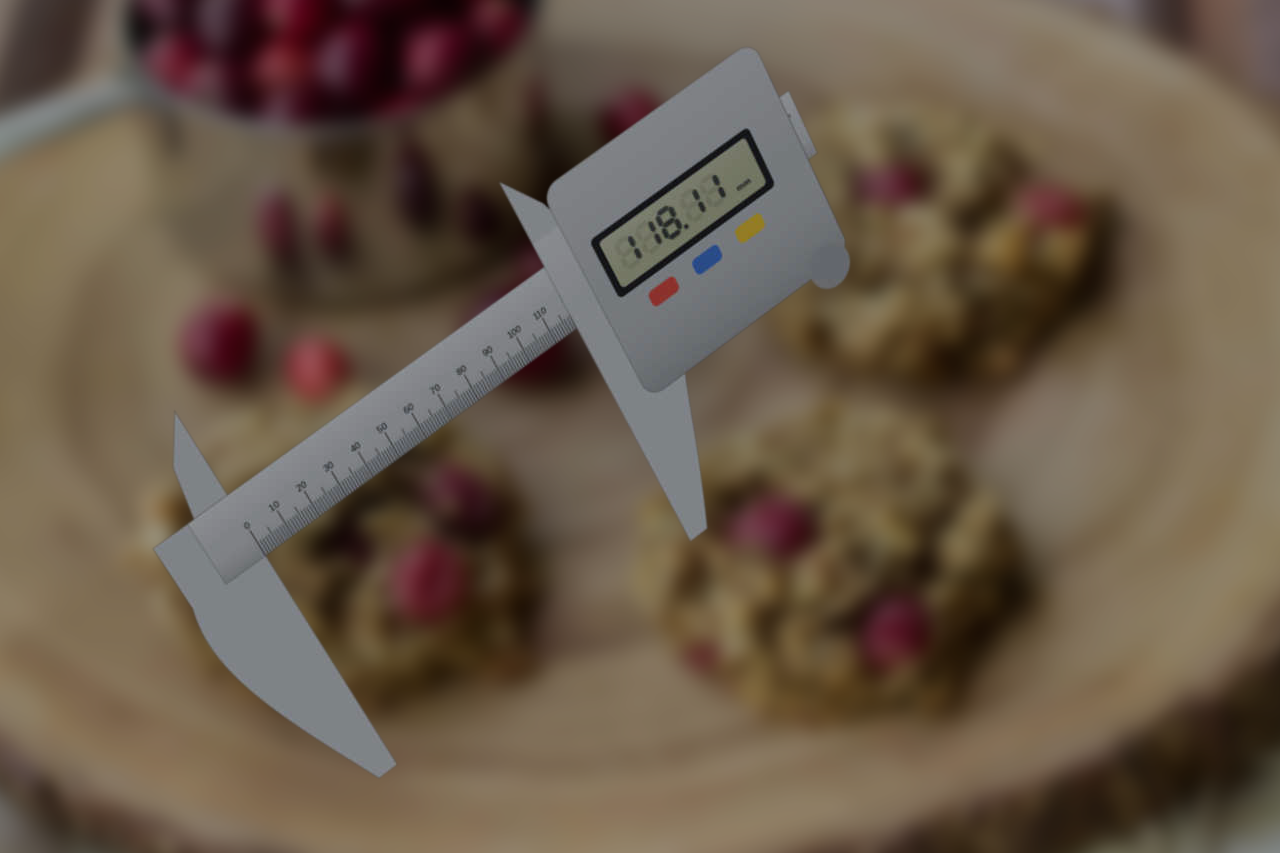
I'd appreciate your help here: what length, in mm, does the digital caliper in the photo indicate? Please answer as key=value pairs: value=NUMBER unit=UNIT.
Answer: value=118.11 unit=mm
